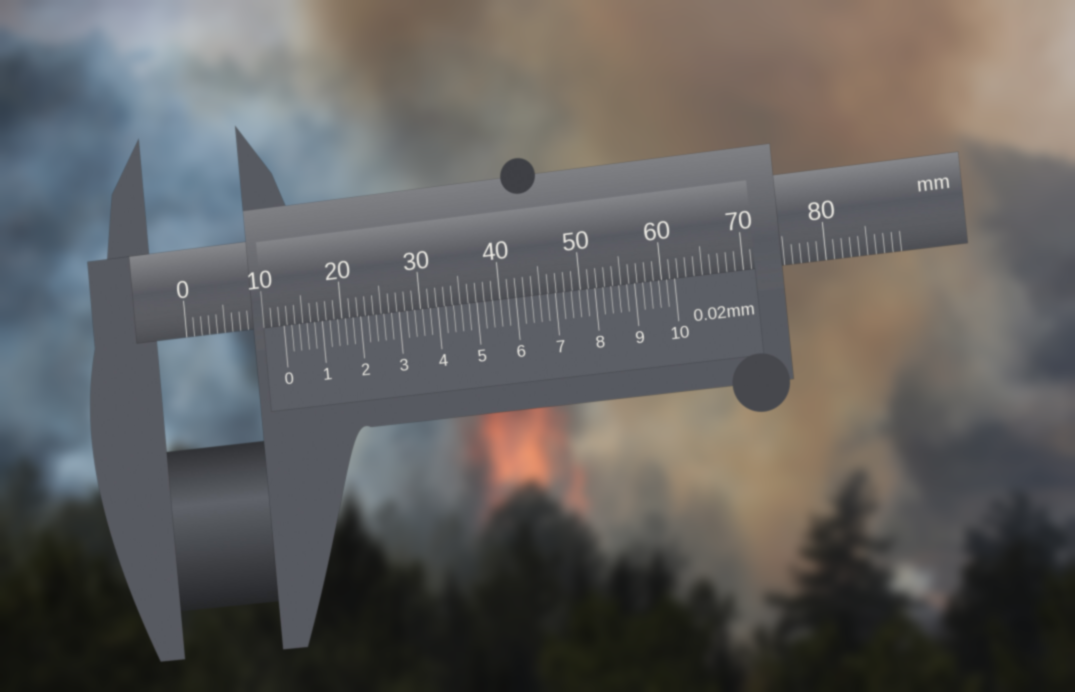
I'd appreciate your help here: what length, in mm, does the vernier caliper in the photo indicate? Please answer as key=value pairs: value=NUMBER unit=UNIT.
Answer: value=12.6 unit=mm
